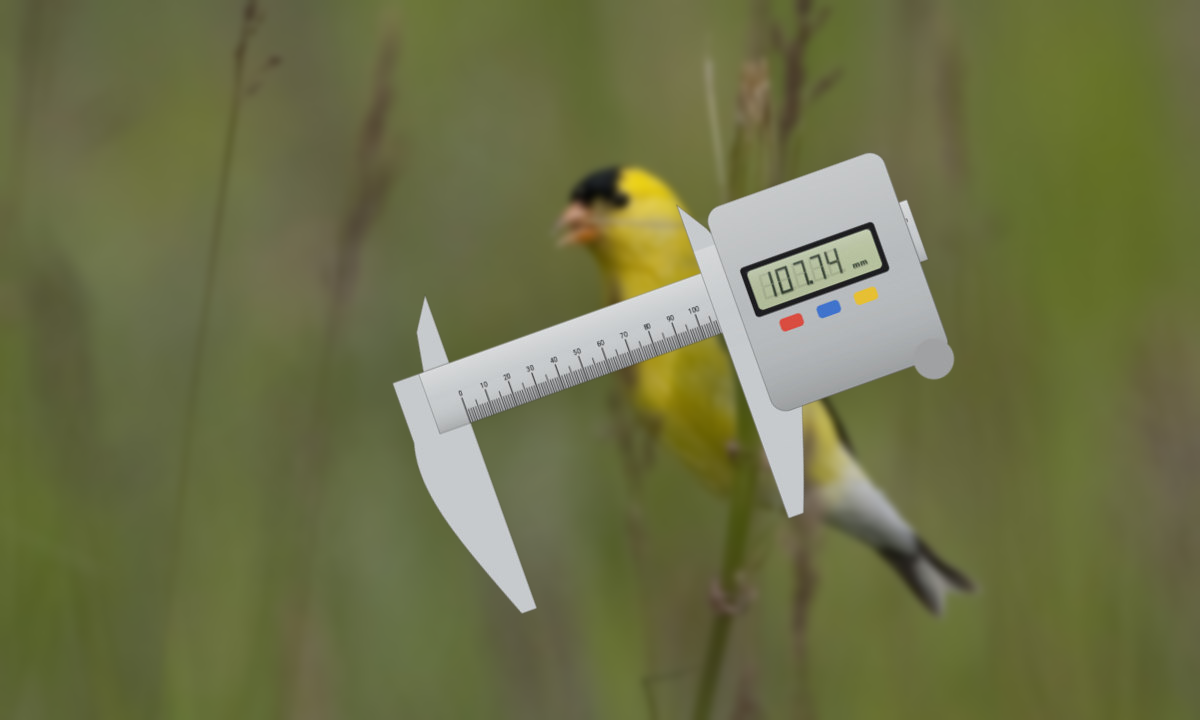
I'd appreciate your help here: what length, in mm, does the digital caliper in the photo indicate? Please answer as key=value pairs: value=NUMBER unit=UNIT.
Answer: value=107.74 unit=mm
